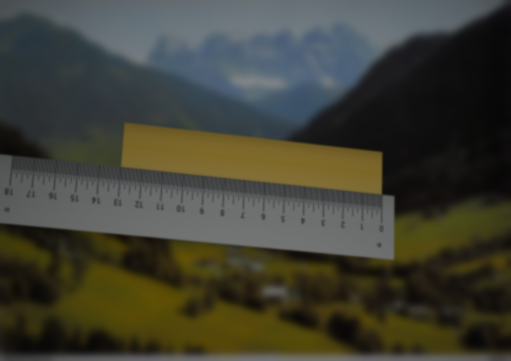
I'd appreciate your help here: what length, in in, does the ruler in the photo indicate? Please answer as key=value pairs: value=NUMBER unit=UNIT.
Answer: value=13 unit=in
